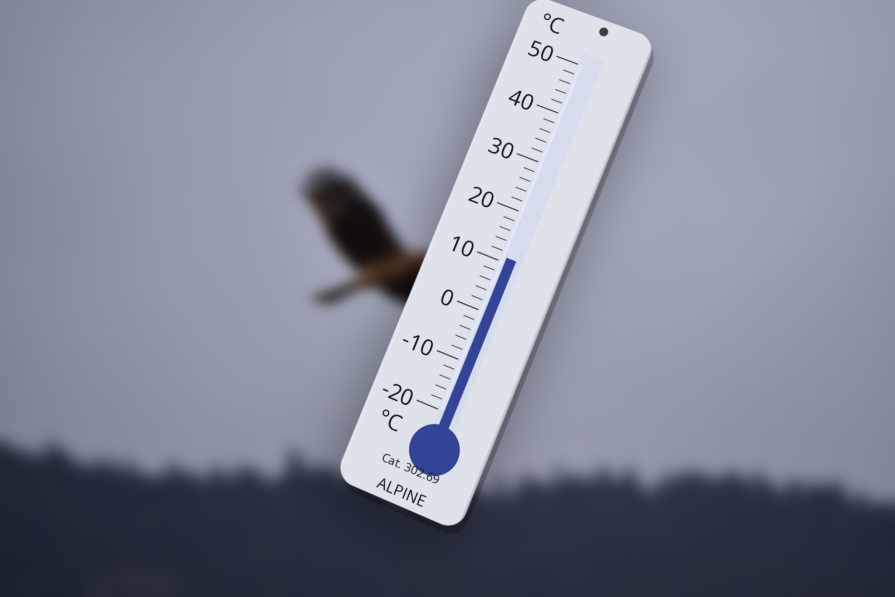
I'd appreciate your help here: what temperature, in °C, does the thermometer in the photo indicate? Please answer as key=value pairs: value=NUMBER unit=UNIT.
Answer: value=11 unit=°C
